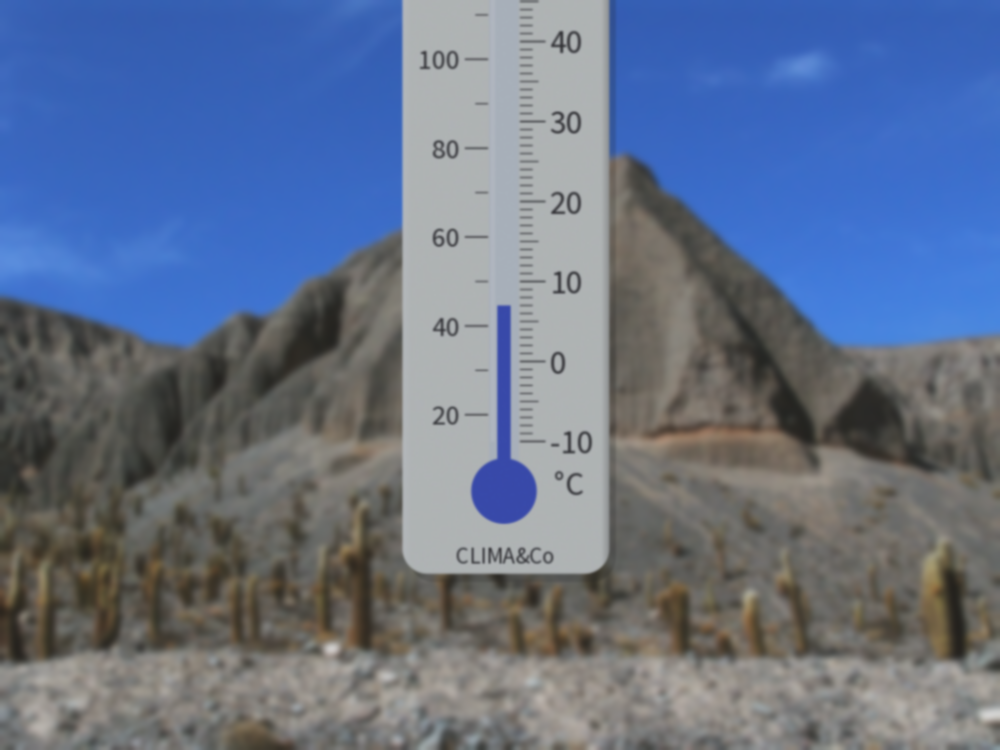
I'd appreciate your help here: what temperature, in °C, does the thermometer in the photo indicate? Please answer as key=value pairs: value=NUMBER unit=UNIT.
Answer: value=7 unit=°C
